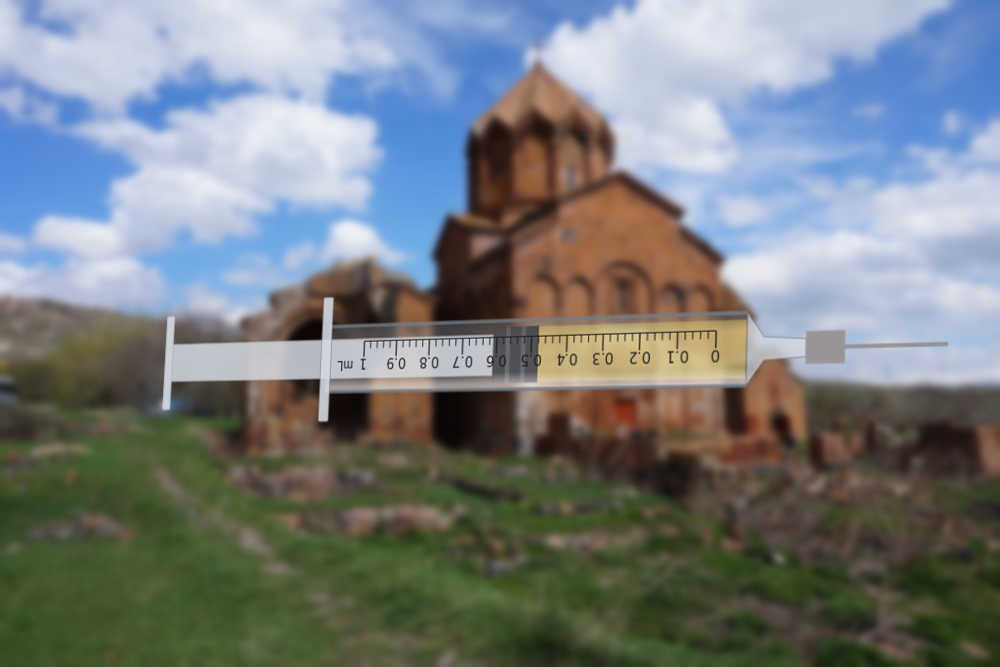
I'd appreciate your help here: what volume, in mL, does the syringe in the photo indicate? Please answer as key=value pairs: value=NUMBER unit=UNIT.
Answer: value=0.48 unit=mL
